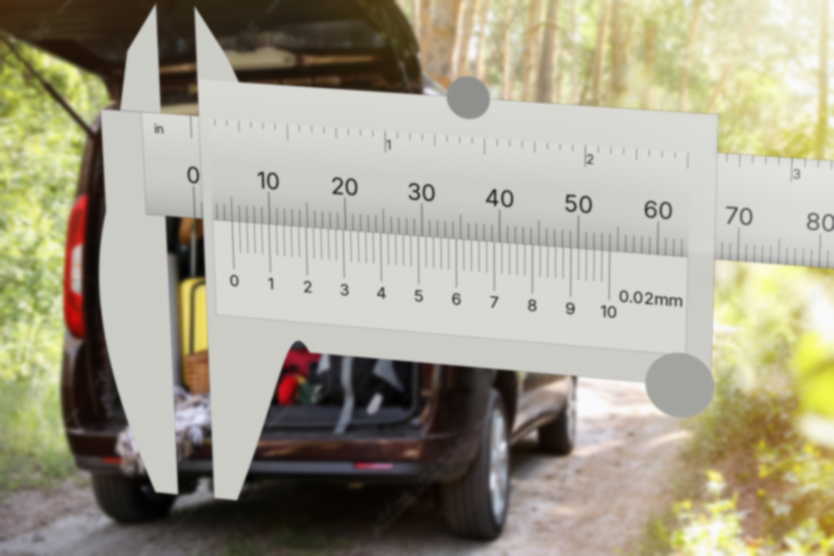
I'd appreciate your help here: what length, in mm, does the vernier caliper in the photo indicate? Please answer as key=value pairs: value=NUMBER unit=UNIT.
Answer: value=5.0 unit=mm
